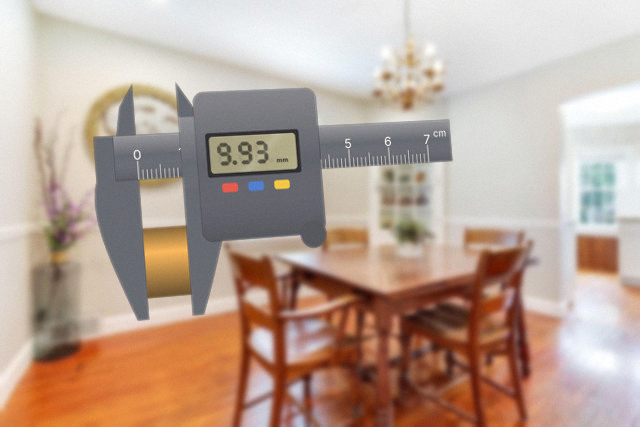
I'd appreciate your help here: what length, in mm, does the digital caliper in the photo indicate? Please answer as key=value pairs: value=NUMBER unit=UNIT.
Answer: value=9.93 unit=mm
